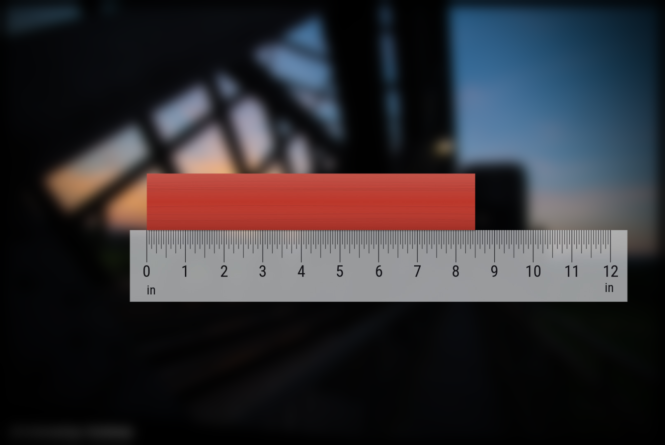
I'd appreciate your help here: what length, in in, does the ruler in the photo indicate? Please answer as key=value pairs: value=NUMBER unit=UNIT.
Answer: value=8.5 unit=in
